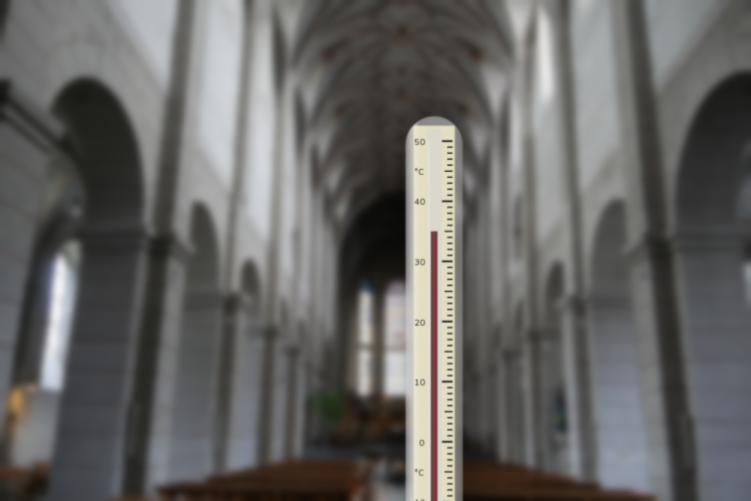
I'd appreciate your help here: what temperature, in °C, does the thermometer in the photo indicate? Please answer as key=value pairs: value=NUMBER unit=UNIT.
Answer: value=35 unit=°C
